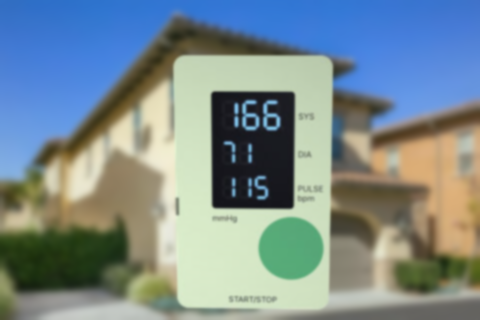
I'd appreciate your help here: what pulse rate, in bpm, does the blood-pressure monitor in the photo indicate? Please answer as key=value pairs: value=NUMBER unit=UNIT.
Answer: value=115 unit=bpm
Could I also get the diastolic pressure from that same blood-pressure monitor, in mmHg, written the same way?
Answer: value=71 unit=mmHg
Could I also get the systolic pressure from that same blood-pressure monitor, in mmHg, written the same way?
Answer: value=166 unit=mmHg
